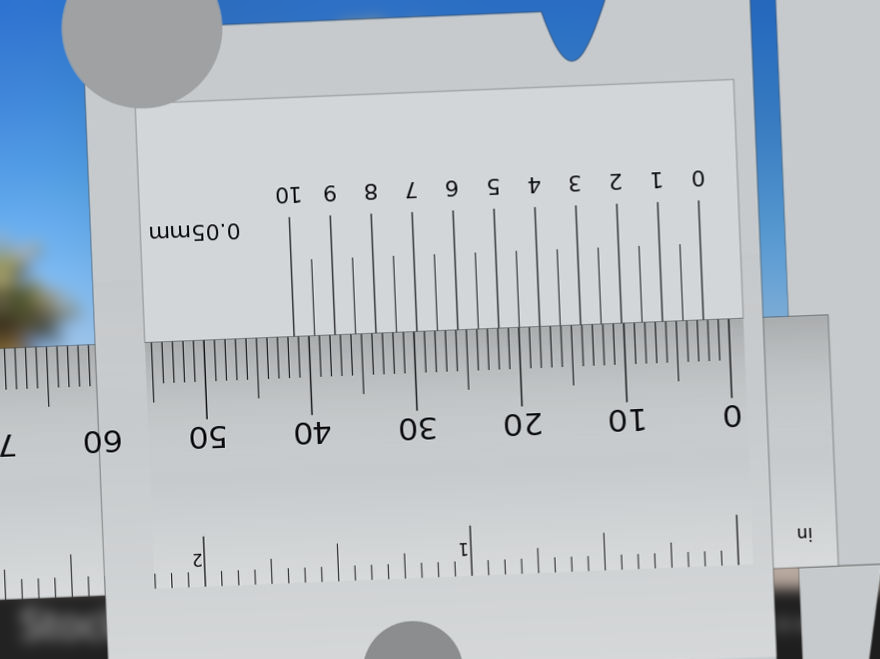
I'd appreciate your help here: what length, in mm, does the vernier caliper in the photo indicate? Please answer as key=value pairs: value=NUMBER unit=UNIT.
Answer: value=2.4 unit=mm
